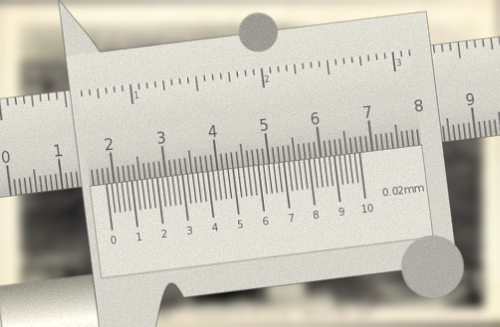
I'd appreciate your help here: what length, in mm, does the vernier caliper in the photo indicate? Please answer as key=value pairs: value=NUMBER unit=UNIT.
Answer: value=18.5 unit=mm
